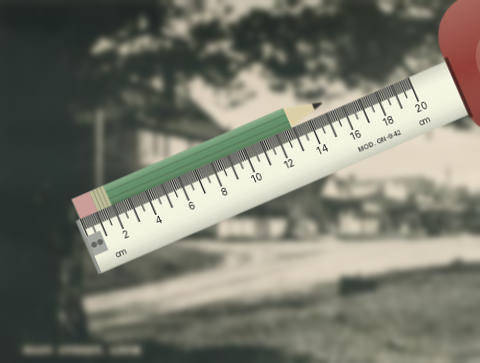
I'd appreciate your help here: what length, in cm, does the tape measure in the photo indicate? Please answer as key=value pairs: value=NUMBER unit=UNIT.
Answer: value=15 unit=cm
